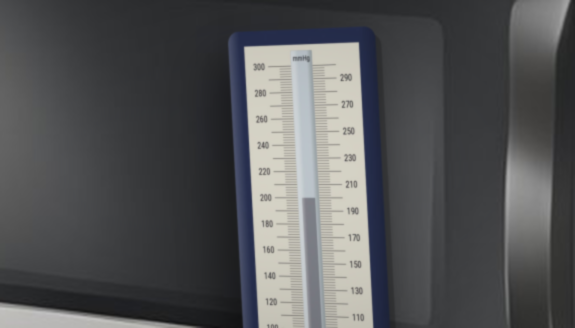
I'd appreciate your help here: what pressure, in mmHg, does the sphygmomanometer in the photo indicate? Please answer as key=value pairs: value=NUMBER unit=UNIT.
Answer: value=200 unit=mmHg
